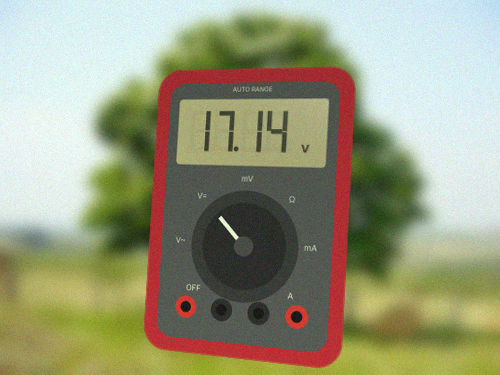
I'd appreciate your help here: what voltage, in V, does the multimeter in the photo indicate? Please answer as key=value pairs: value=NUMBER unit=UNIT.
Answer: value=17.14 unit=V
